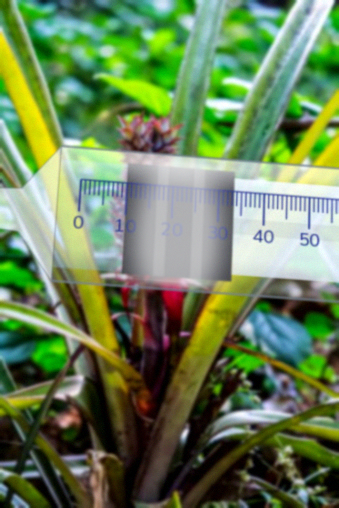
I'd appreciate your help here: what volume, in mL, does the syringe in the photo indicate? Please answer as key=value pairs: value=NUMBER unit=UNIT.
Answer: value=10 unit=mL
